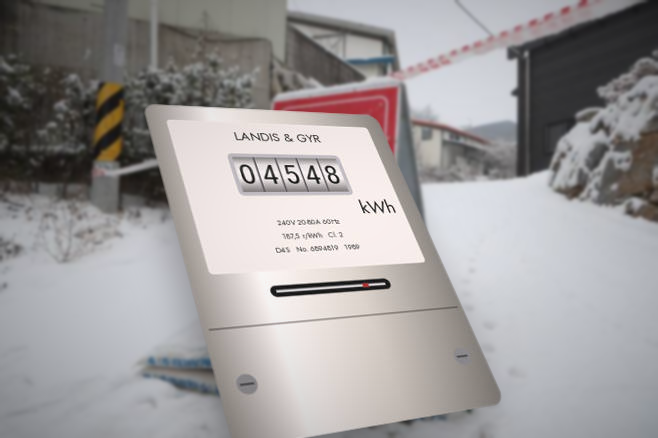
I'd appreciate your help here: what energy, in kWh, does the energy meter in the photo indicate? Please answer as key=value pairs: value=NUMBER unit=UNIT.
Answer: value=4548 unit=kWh
